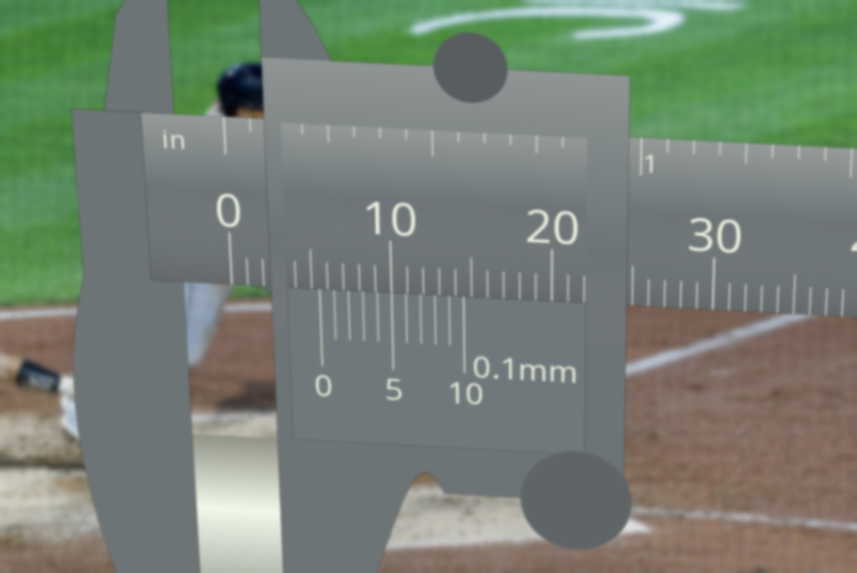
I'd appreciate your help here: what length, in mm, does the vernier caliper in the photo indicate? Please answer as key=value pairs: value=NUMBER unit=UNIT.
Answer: value=5.5 unit=mm
